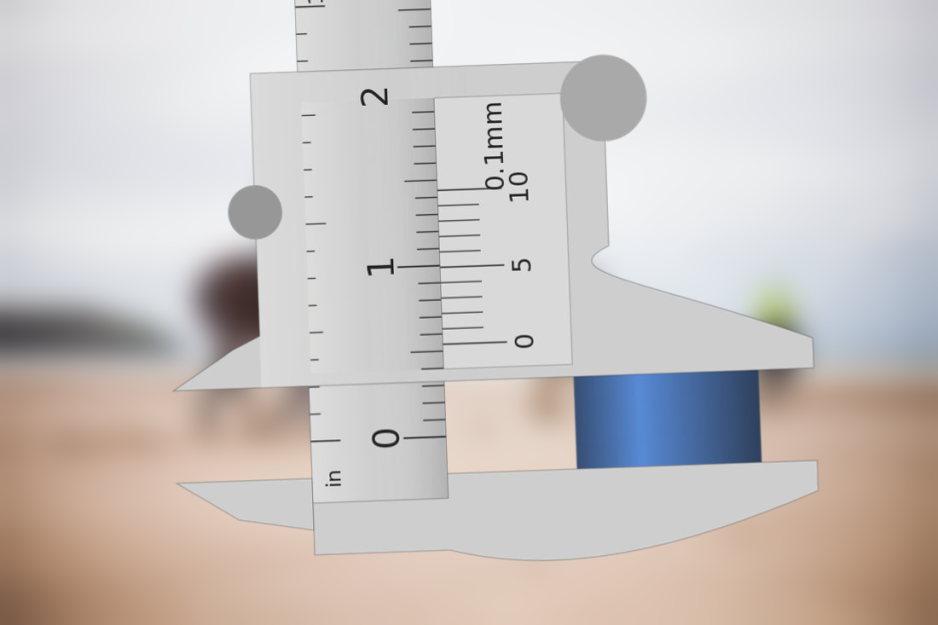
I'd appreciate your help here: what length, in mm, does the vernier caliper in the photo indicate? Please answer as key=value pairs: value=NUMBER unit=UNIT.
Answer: value=5.4 unit=mm
